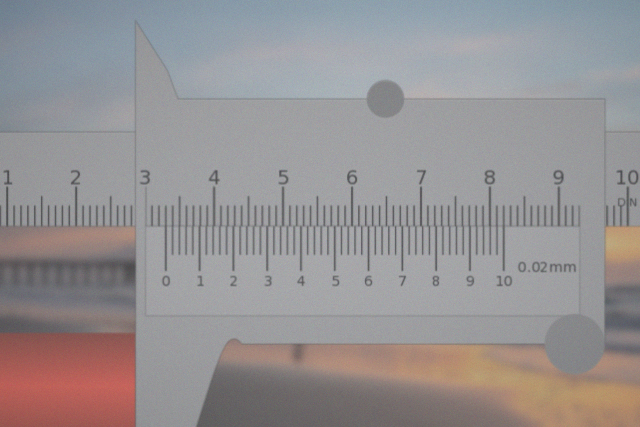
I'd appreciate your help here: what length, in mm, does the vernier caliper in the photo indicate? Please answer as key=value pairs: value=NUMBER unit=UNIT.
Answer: value=33.0 unit=mm
